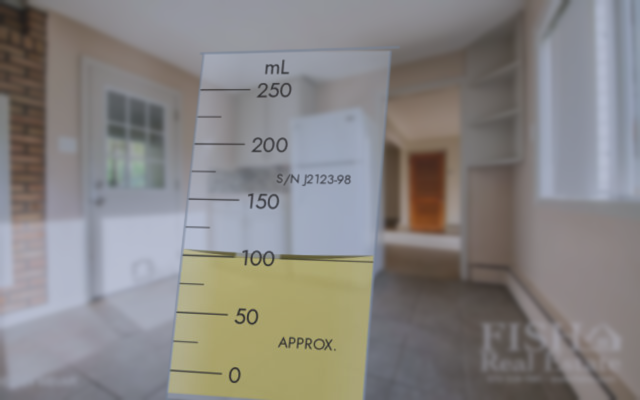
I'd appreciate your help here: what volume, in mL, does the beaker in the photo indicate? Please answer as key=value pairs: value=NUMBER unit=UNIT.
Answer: value=100 unit=mL
